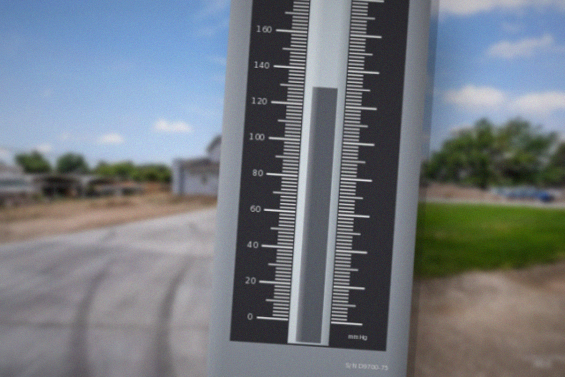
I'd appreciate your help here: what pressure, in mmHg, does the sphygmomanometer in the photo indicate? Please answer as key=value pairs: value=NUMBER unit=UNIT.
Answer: value=130 unit=mmHg
